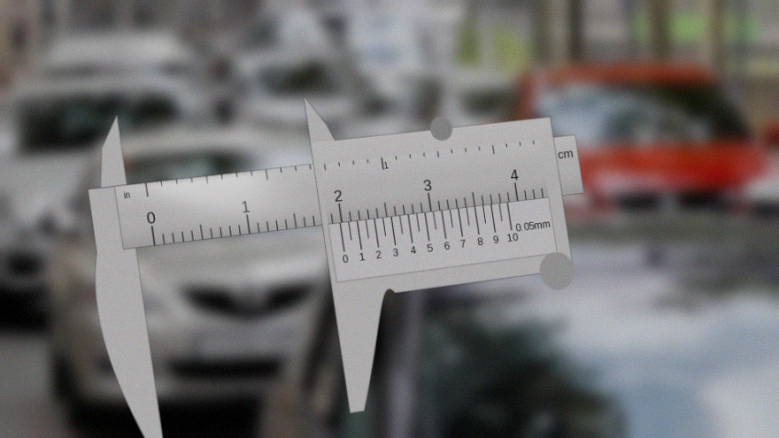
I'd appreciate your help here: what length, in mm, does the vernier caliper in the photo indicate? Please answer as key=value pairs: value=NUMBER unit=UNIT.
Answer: value=19.8 unit=mm
